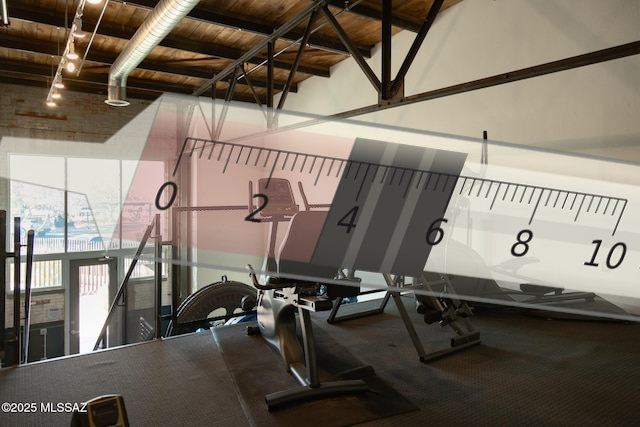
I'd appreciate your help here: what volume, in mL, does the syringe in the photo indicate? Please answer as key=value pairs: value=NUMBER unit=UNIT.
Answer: value=3.5 unit=mL
